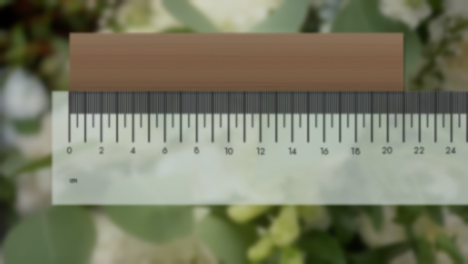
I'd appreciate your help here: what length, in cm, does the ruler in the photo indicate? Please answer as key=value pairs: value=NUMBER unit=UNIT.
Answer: value=21 unit=cm
